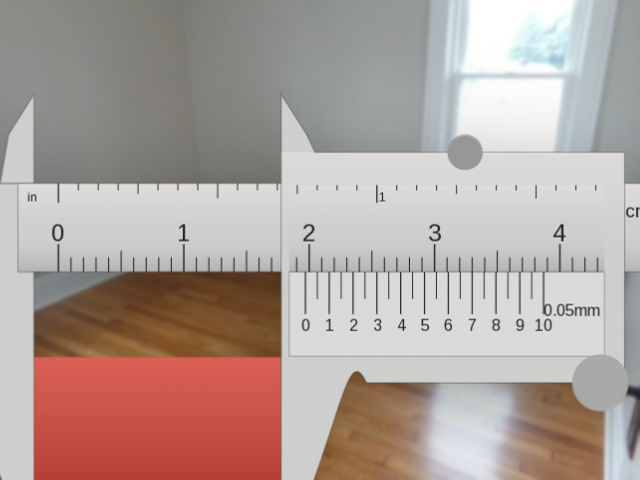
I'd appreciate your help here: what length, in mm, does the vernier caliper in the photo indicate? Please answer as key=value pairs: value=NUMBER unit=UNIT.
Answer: value=19.7 unit=mm
